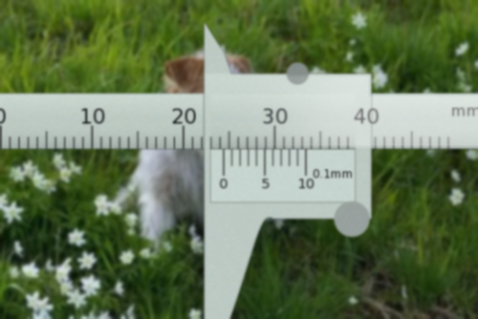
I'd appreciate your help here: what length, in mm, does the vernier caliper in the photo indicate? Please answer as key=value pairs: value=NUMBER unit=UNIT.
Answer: value=24.4 unit=mm
